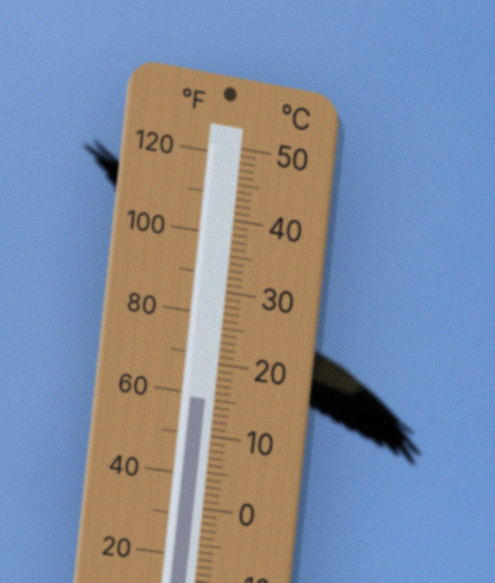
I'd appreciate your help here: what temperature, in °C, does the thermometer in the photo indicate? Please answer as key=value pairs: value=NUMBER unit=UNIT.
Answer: value=15 unit=°C
